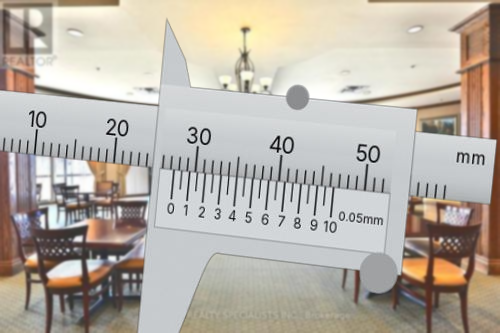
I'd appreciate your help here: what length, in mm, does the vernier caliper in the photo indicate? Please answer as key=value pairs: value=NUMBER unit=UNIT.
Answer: value=27.4 unit=mm
